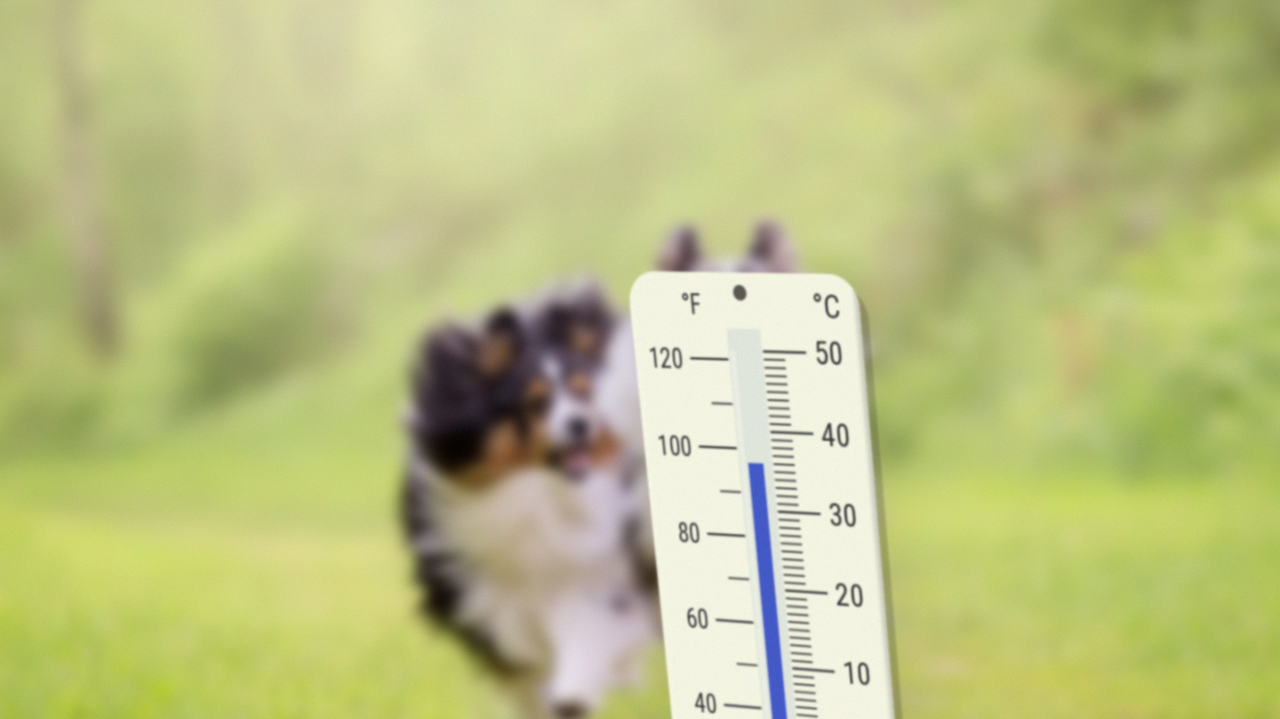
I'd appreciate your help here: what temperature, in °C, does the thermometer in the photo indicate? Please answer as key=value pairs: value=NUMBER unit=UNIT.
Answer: value=36 unit=°C
